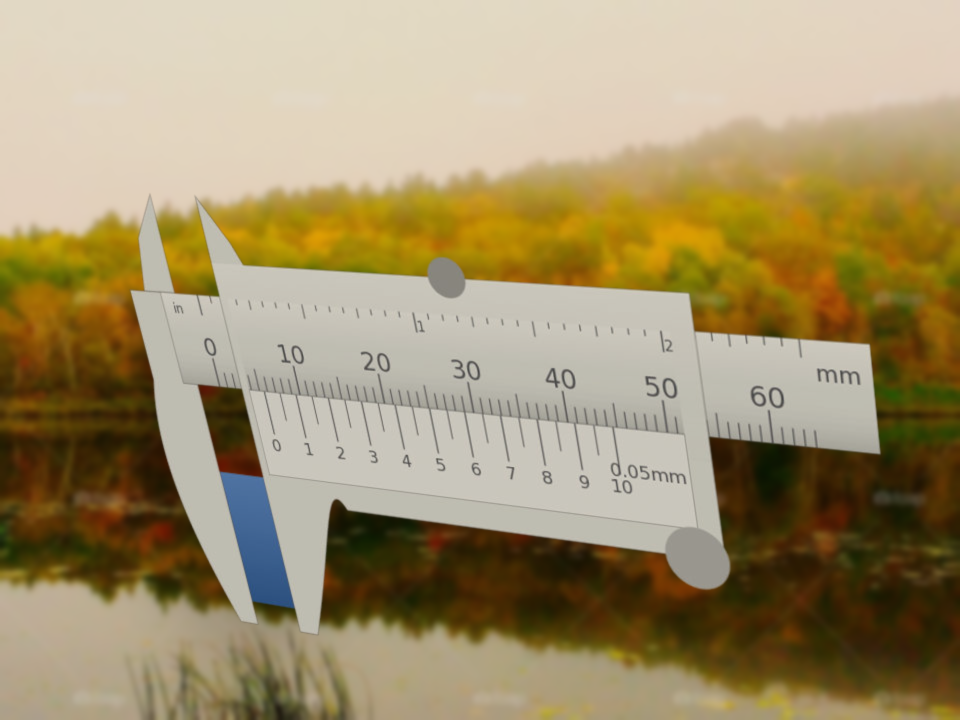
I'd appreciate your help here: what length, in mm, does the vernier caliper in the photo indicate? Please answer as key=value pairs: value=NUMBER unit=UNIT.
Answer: value=5.6 unit=mm
